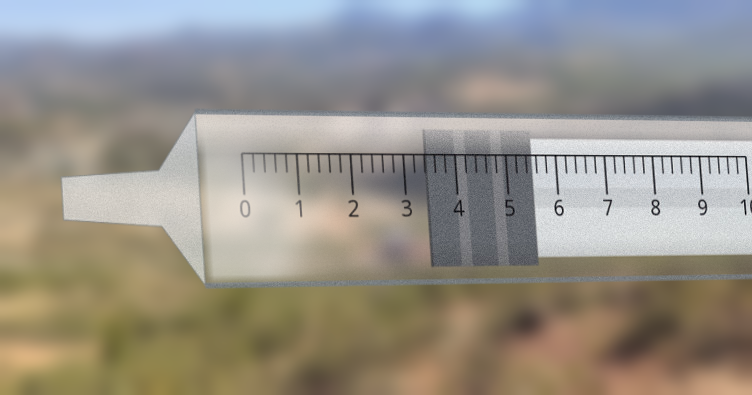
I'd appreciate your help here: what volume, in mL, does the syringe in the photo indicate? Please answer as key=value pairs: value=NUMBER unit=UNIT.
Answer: value=3.4 unit=mL
